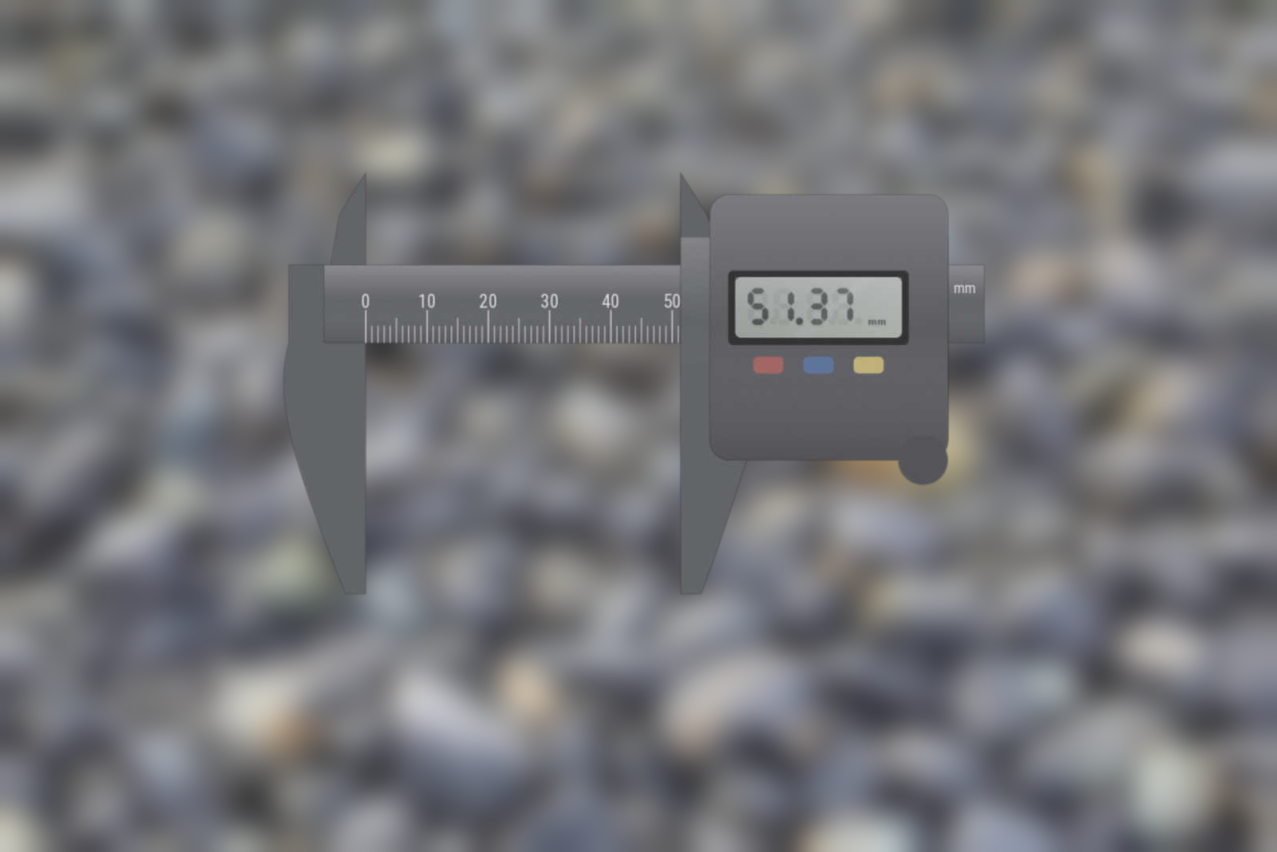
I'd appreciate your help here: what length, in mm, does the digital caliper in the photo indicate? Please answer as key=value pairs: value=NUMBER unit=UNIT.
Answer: value=51.37 unit=mm
